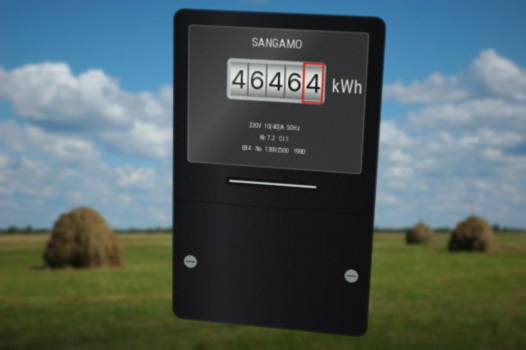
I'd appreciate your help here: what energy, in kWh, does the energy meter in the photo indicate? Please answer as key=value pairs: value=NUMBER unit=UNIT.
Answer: value=4646.4 unit=kWh
